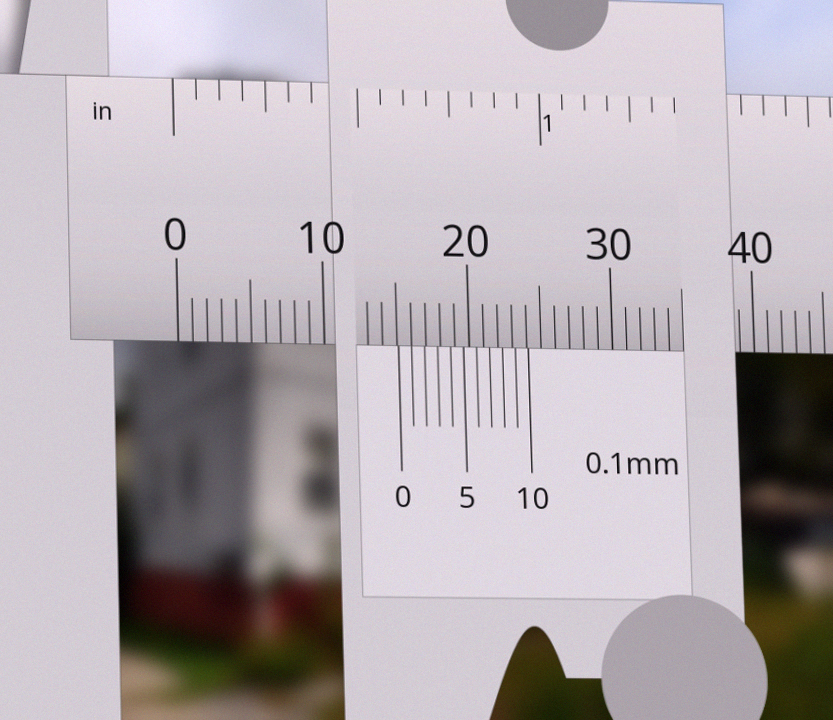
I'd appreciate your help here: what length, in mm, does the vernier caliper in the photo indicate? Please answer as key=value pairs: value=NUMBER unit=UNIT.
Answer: value=15.1 unit=mm
